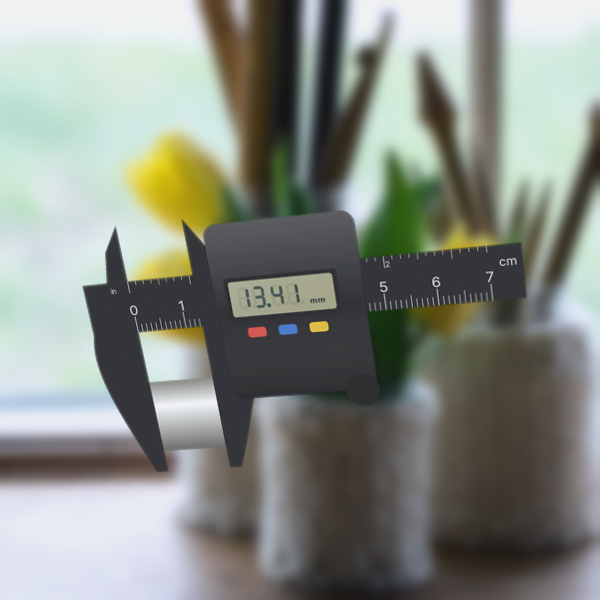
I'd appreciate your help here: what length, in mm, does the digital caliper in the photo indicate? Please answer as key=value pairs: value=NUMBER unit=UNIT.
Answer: value=13.41 unit=mm
